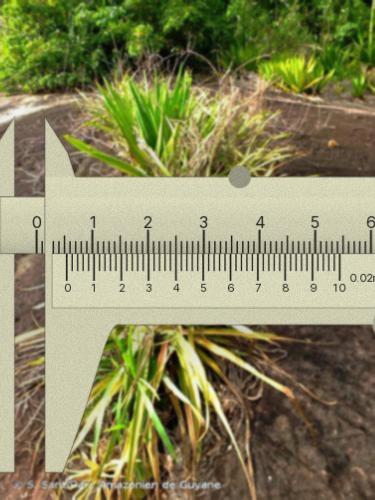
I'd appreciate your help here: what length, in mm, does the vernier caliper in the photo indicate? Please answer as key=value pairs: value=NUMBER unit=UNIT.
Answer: value=5.4 unit=mm
